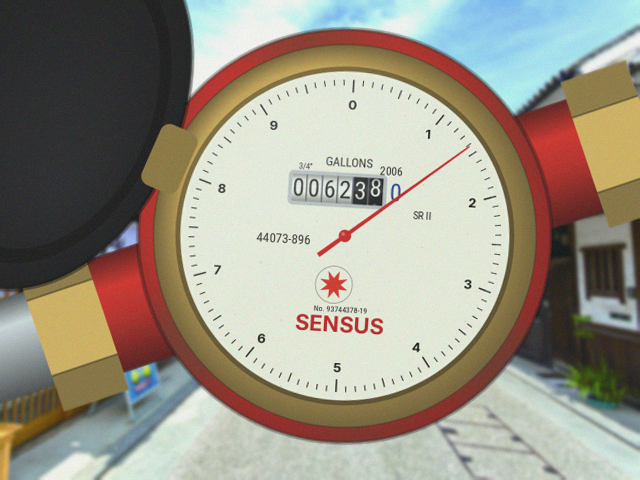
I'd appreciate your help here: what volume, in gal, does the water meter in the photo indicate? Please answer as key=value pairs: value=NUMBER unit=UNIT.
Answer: value=62381.4 unit=gal
